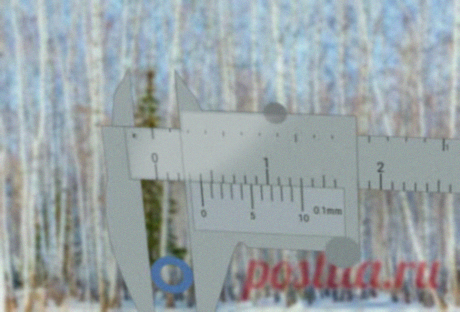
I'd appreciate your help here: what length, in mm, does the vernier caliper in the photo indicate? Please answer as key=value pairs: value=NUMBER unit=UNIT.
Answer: value=4.0 unit=mm
